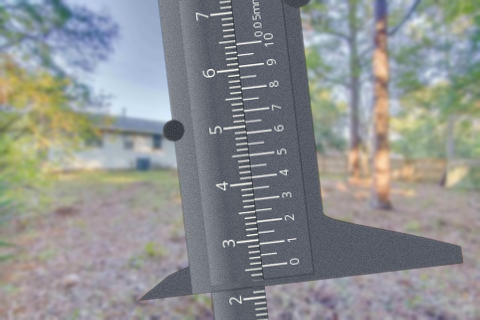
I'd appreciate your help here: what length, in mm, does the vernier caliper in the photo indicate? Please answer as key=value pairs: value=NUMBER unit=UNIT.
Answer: value=25.4 unit=mm
